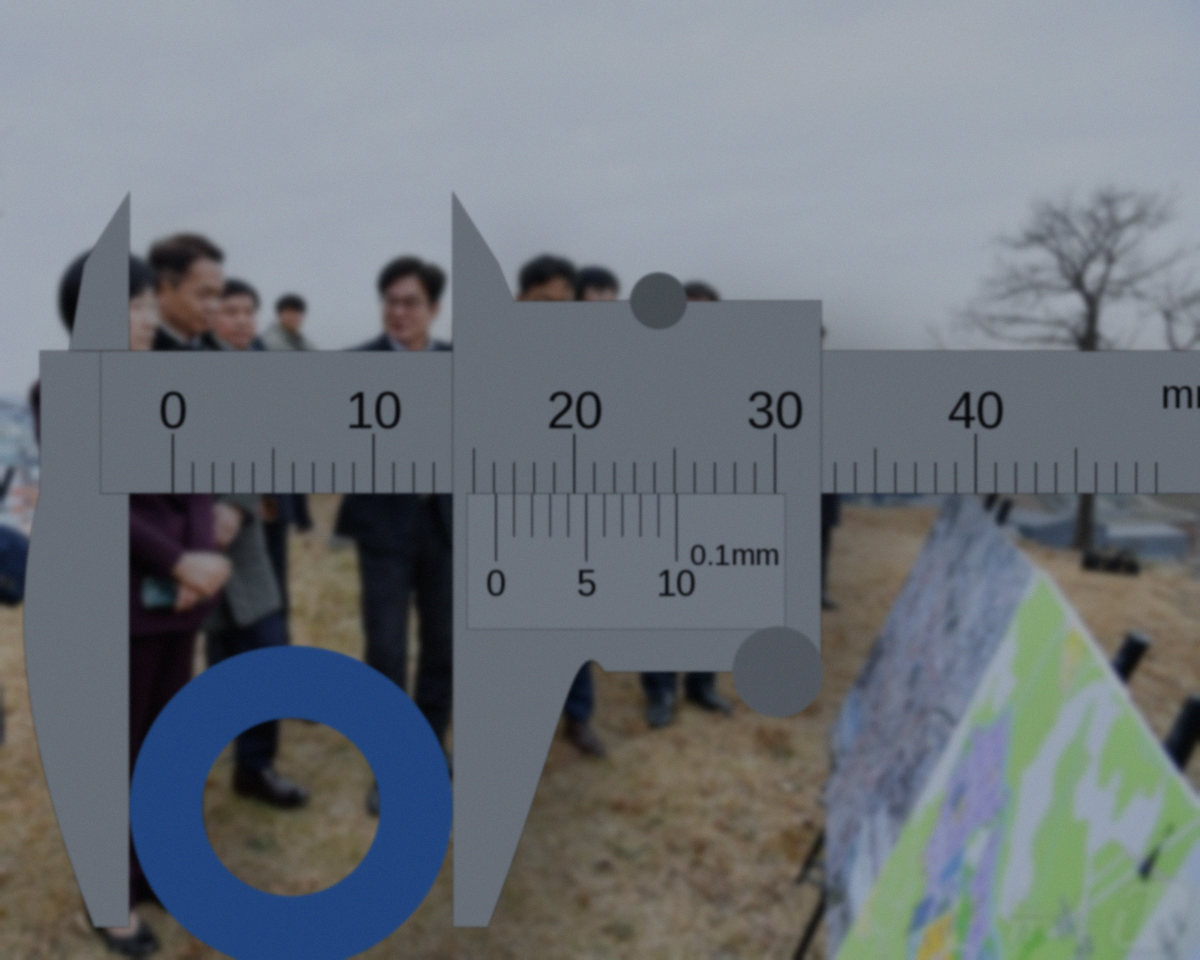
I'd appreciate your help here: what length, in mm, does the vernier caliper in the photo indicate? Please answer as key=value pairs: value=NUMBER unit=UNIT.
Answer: value=16.1 unit=mm
